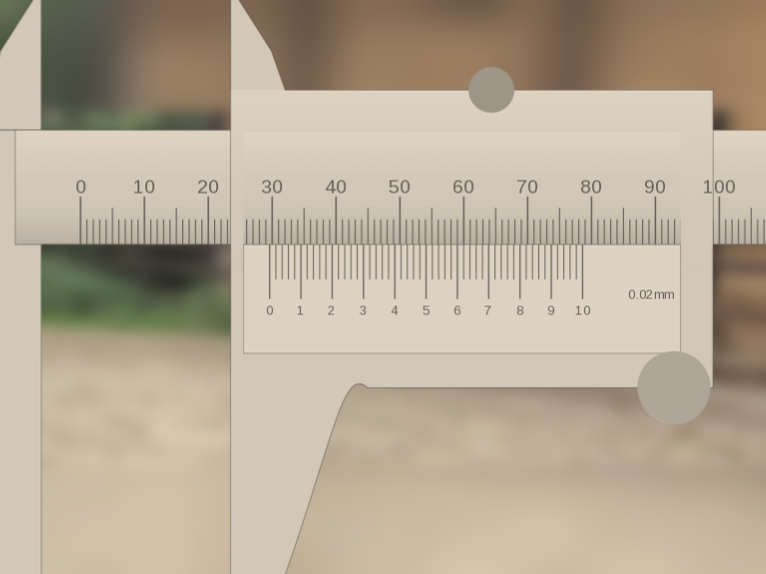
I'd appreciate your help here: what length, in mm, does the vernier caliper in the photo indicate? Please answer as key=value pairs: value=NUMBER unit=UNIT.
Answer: value=29.6 unit=mm
